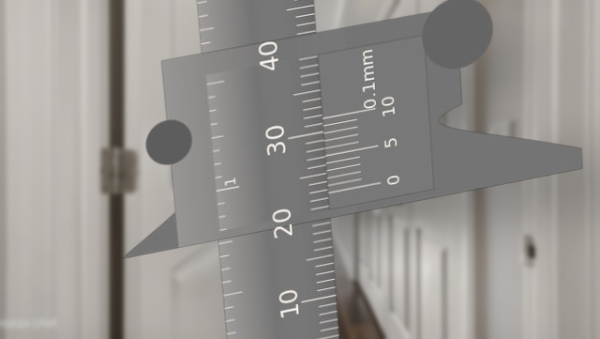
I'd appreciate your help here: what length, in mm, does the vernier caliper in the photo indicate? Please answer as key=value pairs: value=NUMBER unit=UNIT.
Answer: value=22.6 unit=mm
